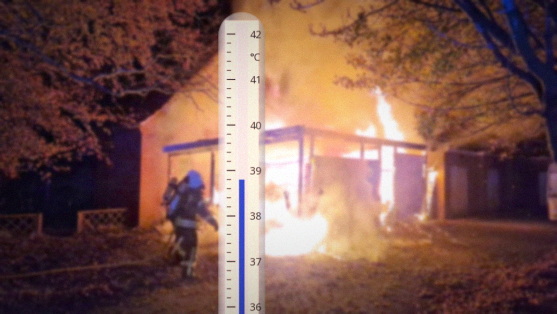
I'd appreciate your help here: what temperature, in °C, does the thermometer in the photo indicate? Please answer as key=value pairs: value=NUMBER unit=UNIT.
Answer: value=38.8 unit=°C
